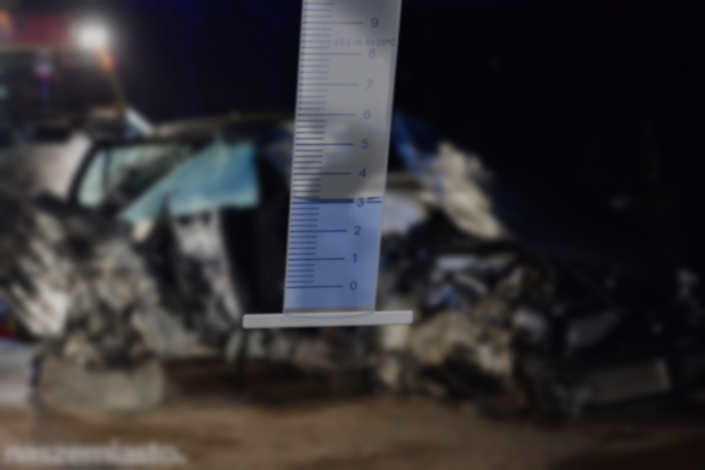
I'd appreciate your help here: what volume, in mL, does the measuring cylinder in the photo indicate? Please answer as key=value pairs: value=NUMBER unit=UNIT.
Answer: value=3 unit=mL
